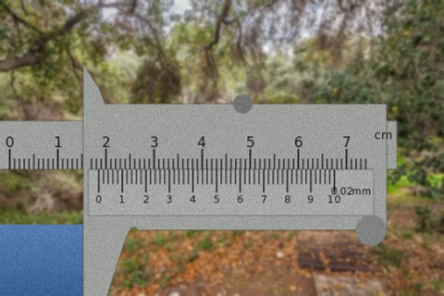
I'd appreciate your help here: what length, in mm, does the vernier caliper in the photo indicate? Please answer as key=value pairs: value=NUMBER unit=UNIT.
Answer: value=18.5 unit=mm
